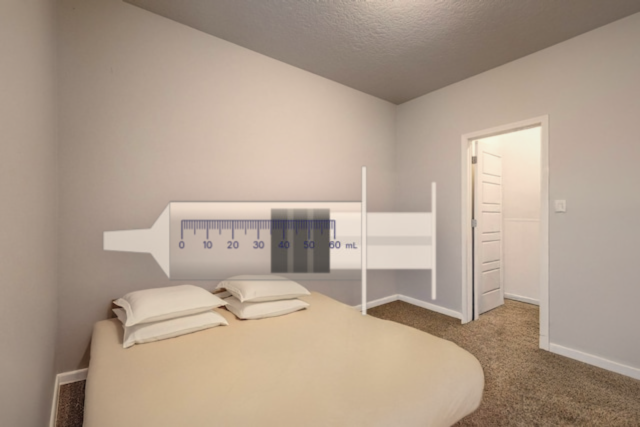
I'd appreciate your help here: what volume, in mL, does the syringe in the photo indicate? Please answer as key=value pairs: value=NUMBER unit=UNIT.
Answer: value=35 unit=mL
